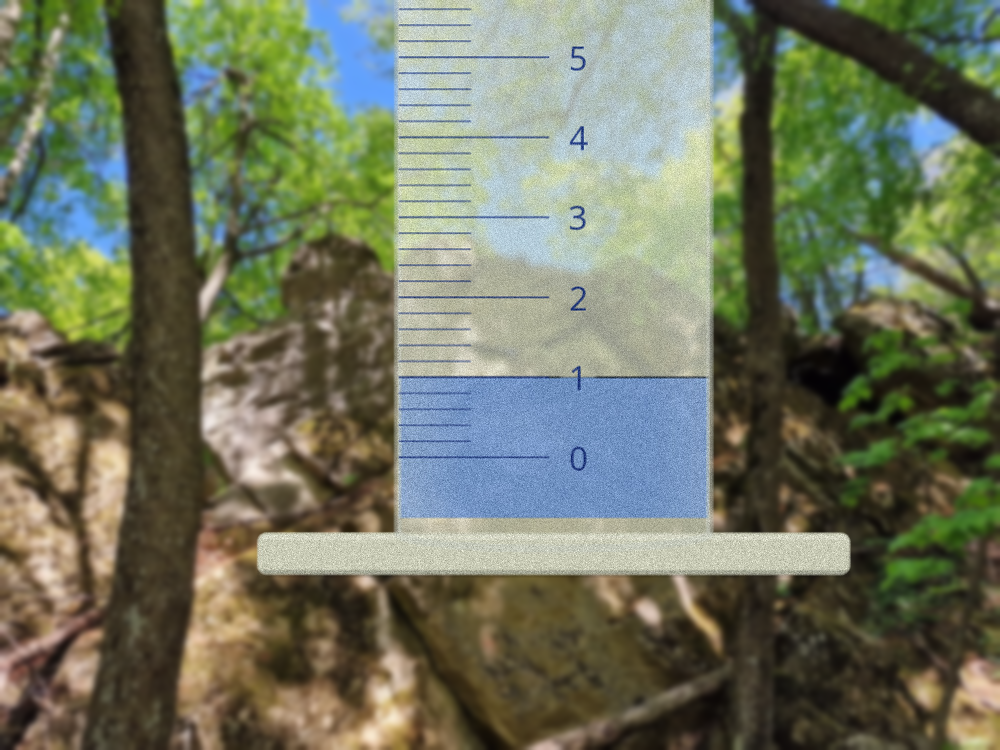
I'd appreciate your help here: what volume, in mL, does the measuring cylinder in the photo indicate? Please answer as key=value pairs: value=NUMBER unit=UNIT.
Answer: value=1 unit=mL
